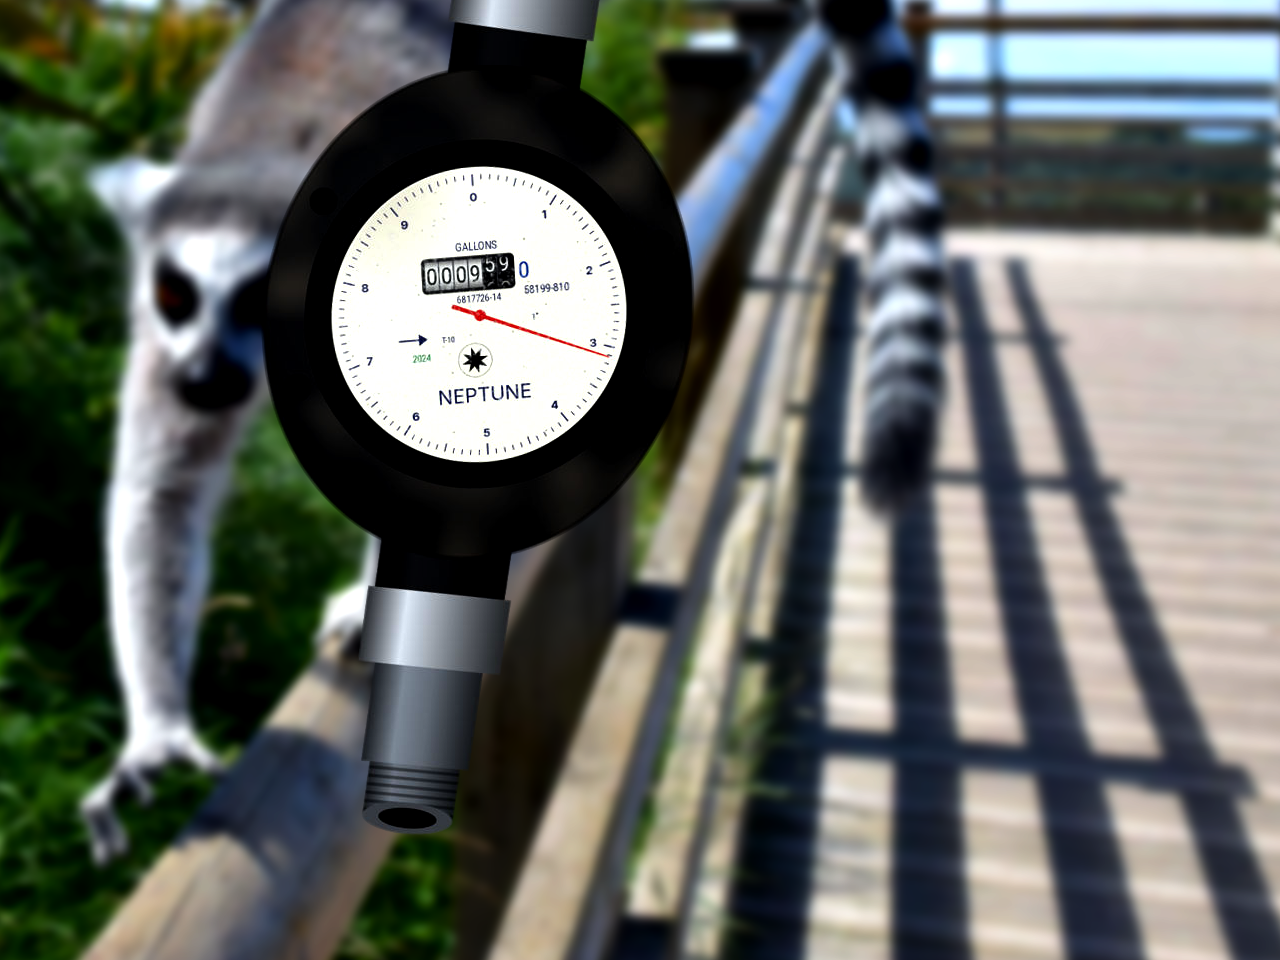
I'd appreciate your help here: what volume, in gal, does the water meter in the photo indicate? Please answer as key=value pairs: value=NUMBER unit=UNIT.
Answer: value=9593.1 unit=gal
